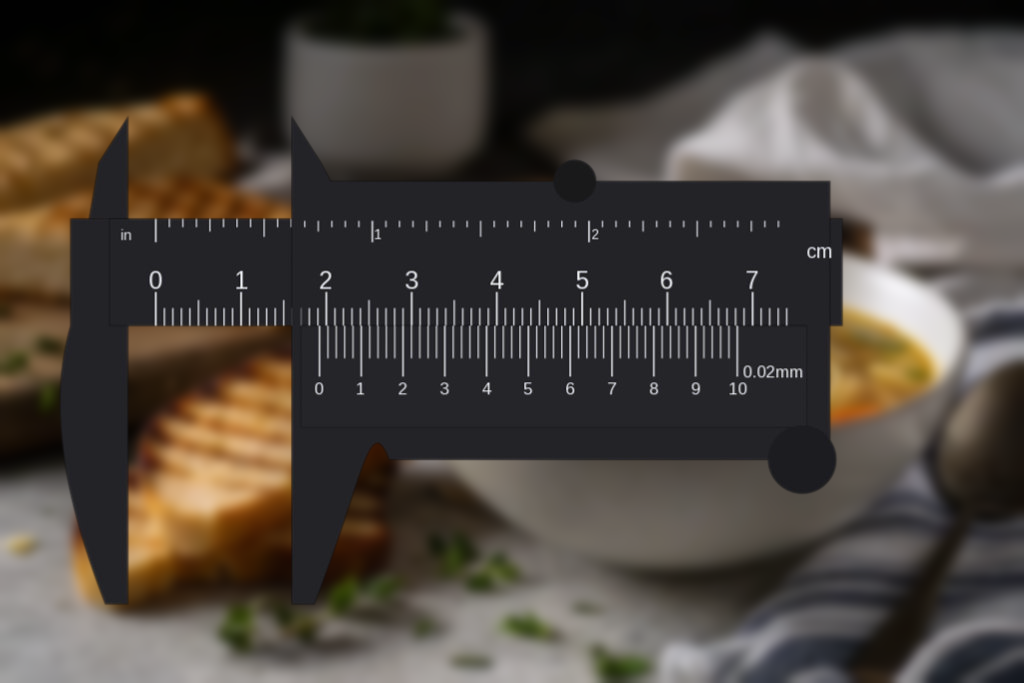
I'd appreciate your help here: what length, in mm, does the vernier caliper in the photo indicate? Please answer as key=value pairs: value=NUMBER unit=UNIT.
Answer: value=19.2 unit=mm
